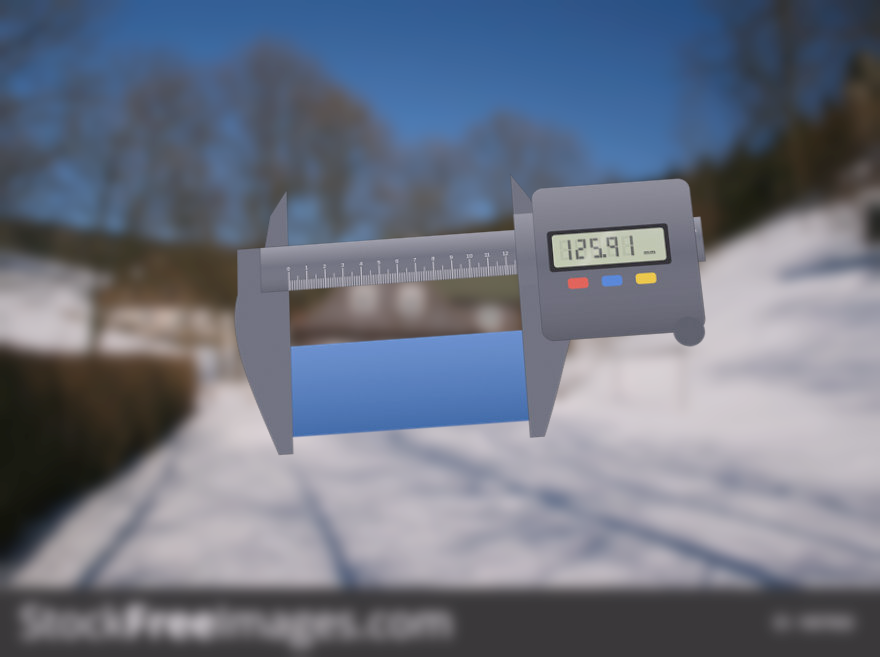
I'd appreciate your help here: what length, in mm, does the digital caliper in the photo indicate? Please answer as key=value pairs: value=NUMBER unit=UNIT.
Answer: value=125.91 unit=mm
